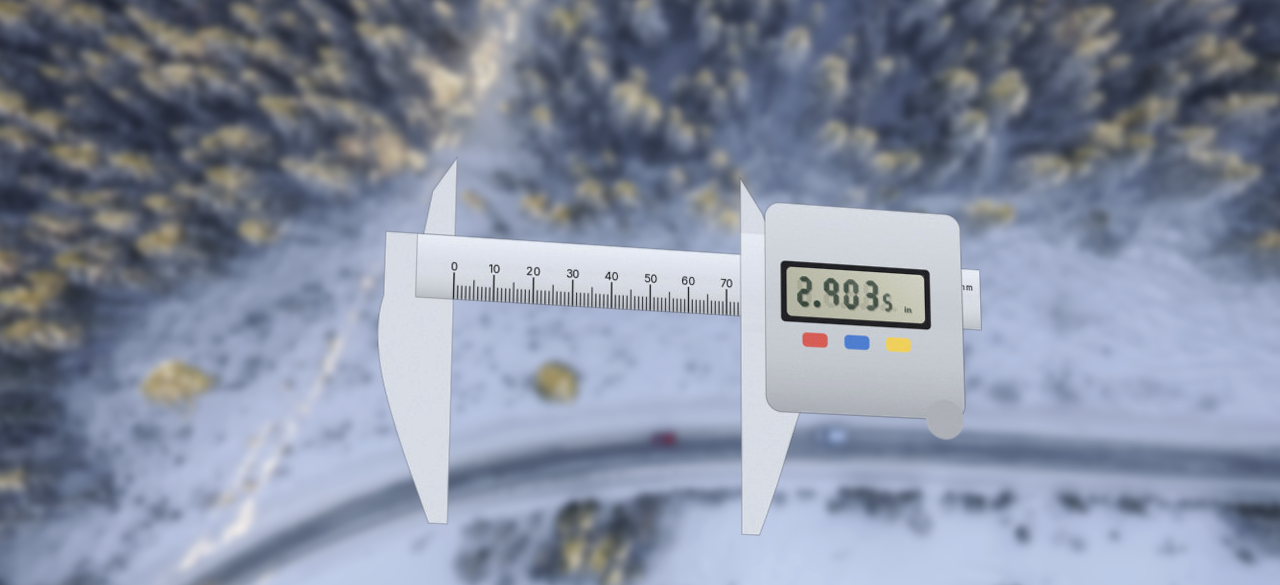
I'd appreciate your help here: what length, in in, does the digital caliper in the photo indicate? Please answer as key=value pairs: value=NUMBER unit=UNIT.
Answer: value=2.9035 unit=in
